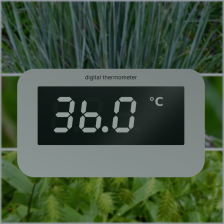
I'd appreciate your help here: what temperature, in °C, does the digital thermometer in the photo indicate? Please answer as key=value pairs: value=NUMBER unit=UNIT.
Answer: value=36.0 unit=°C
